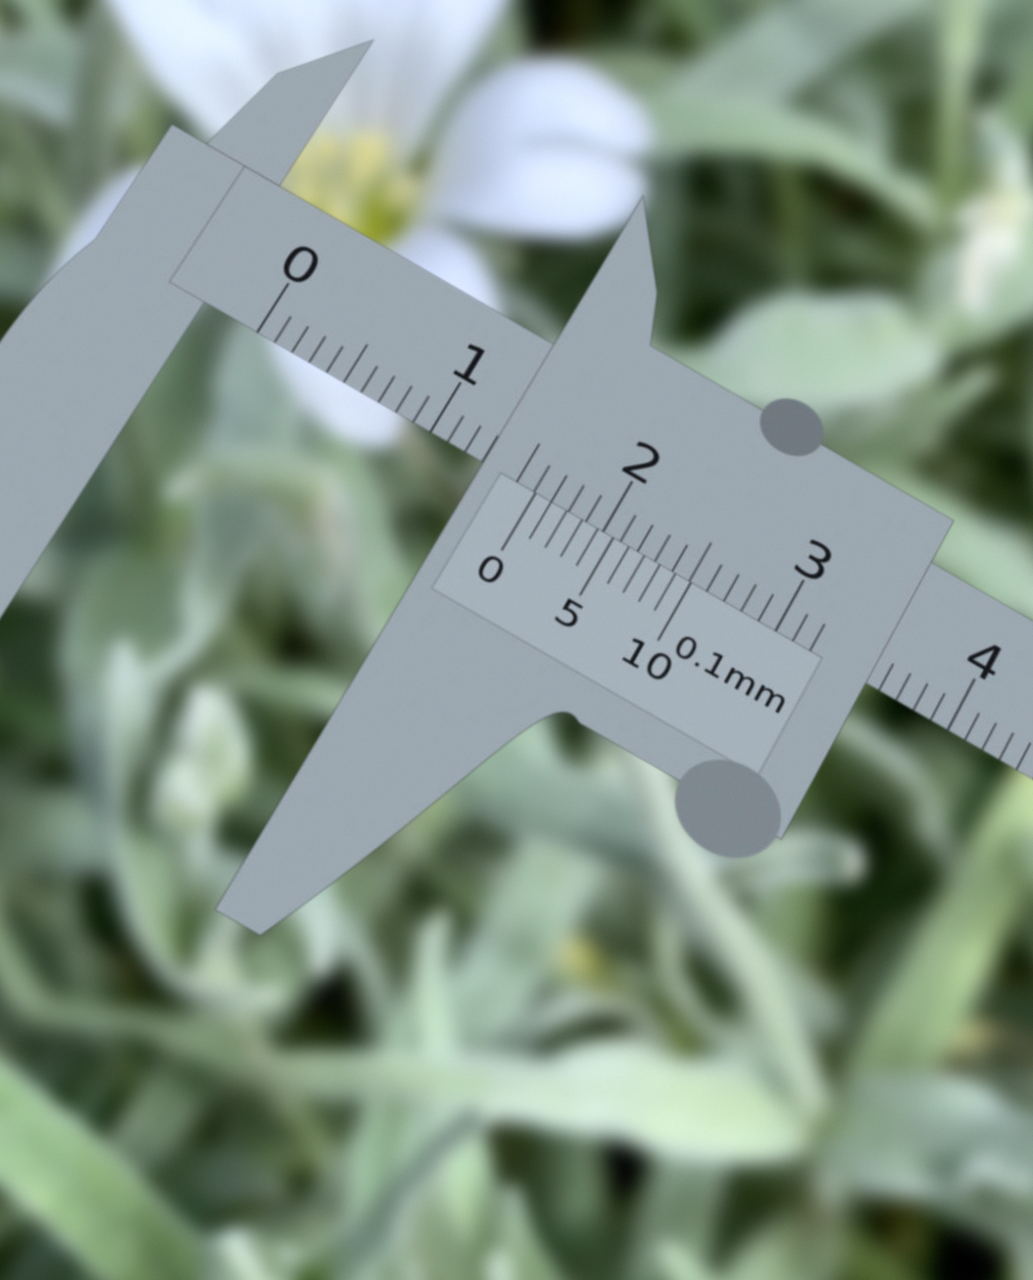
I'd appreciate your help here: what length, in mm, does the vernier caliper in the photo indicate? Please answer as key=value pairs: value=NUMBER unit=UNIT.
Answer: value=16.1 unit=mm
